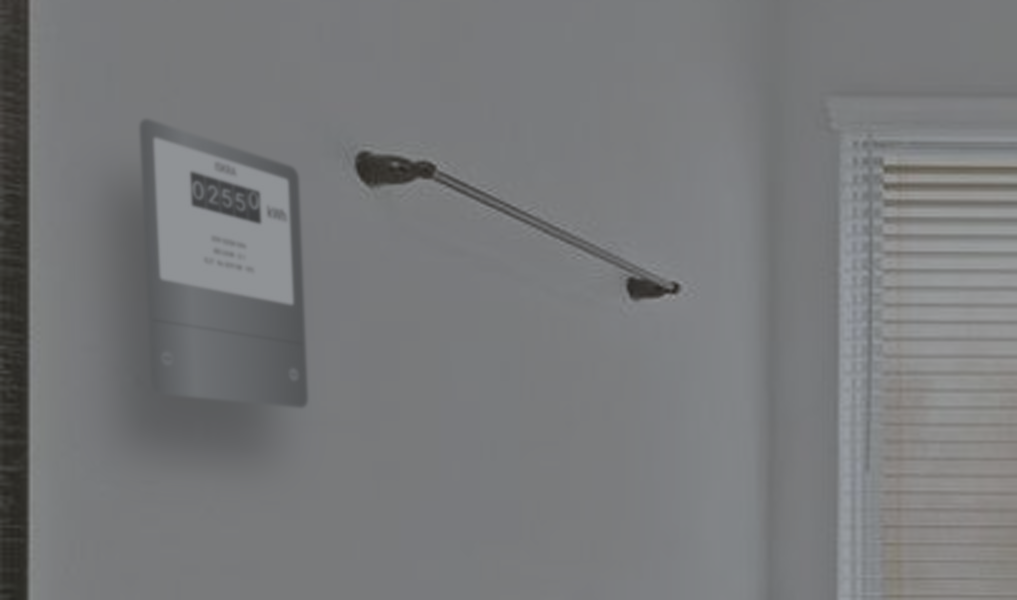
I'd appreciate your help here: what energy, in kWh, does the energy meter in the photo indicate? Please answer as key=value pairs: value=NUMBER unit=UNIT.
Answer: value=2550 unit=kWh
